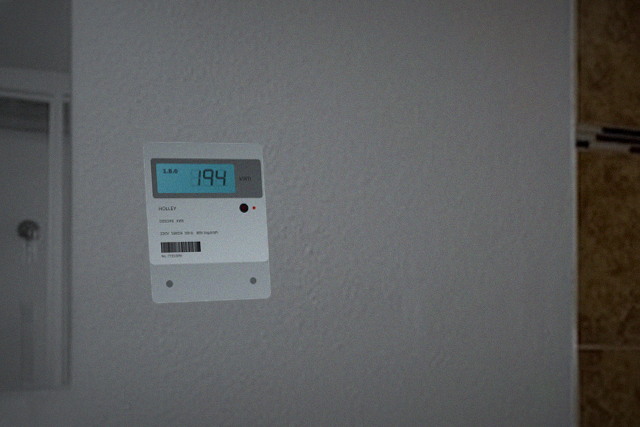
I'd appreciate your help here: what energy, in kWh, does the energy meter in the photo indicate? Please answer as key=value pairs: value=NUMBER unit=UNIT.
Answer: value=194 unit=kWh
